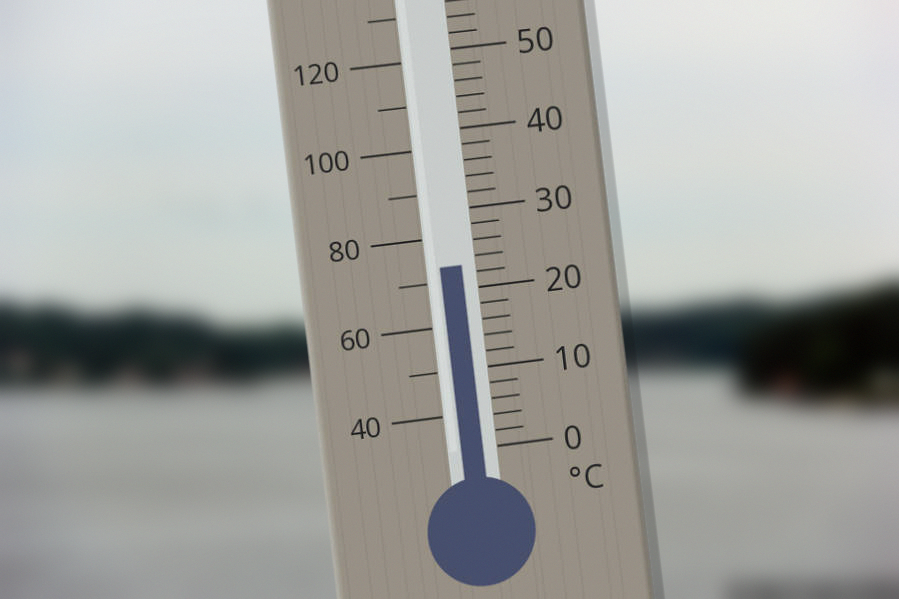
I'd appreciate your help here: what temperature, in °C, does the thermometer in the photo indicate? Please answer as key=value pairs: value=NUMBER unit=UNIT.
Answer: value=23 unit=°C
